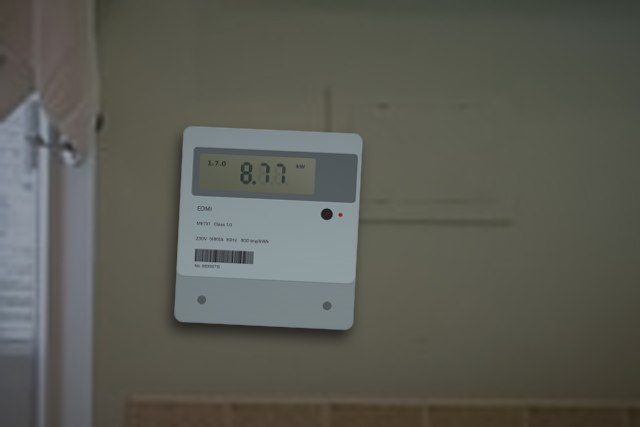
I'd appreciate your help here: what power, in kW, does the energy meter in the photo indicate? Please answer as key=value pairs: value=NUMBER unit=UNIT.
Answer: value=8.77 unit=kW
